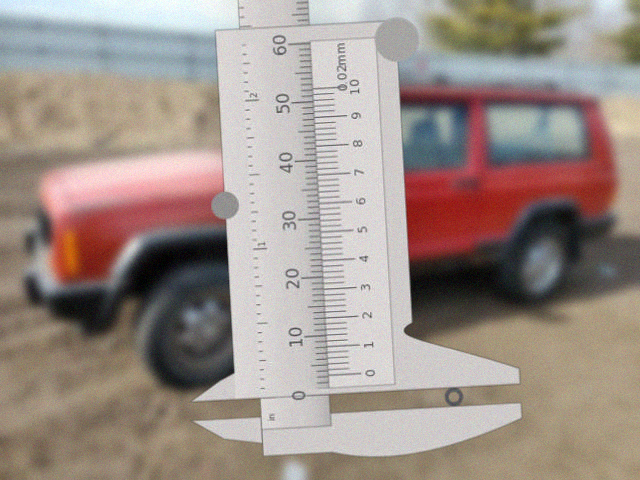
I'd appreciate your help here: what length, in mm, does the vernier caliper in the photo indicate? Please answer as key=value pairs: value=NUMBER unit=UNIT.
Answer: value=3.2 unit=mm
